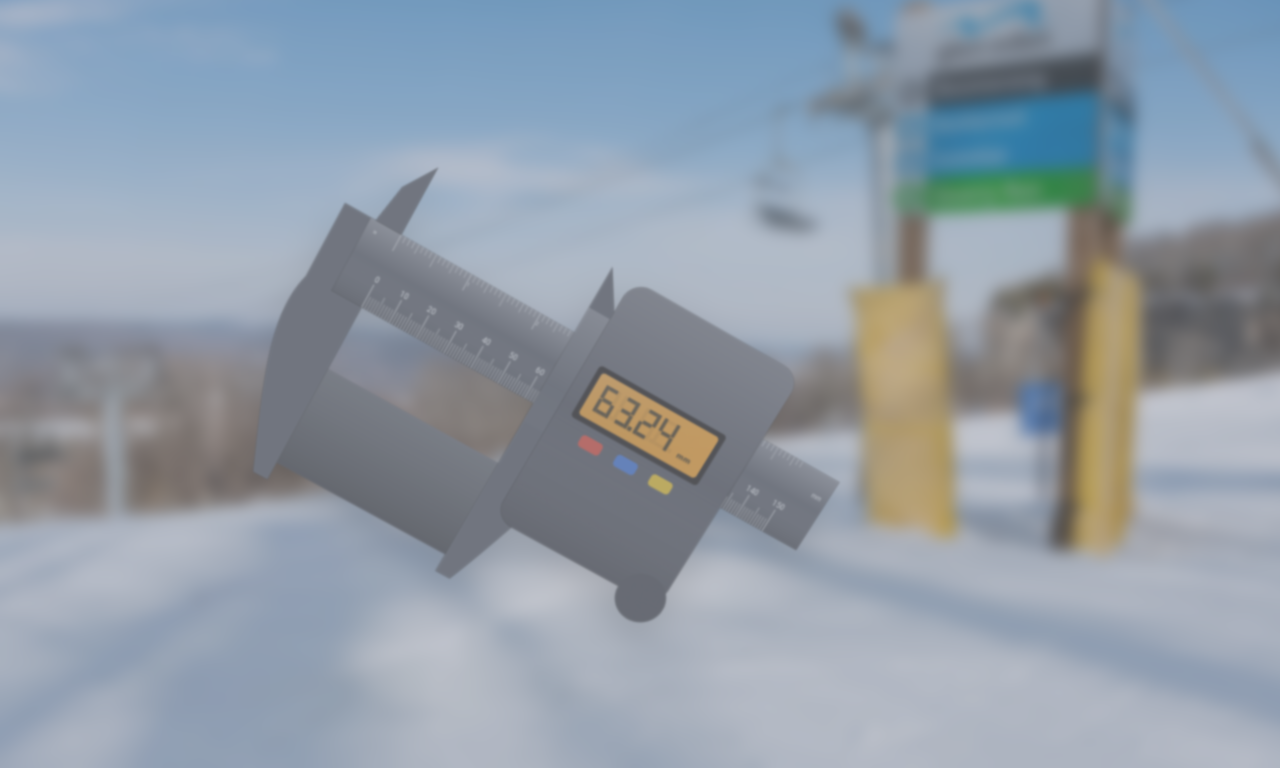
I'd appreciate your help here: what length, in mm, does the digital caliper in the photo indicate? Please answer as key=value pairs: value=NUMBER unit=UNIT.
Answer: value=63.24 unit=mm
